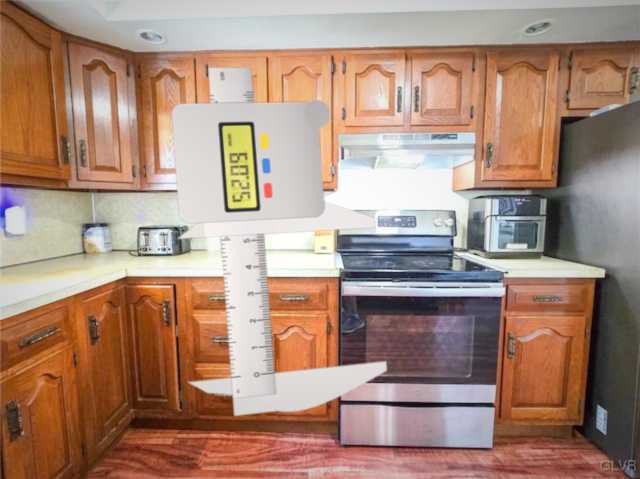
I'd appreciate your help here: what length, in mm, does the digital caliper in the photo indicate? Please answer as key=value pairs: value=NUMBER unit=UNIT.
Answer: value=52.09 unit=mm
